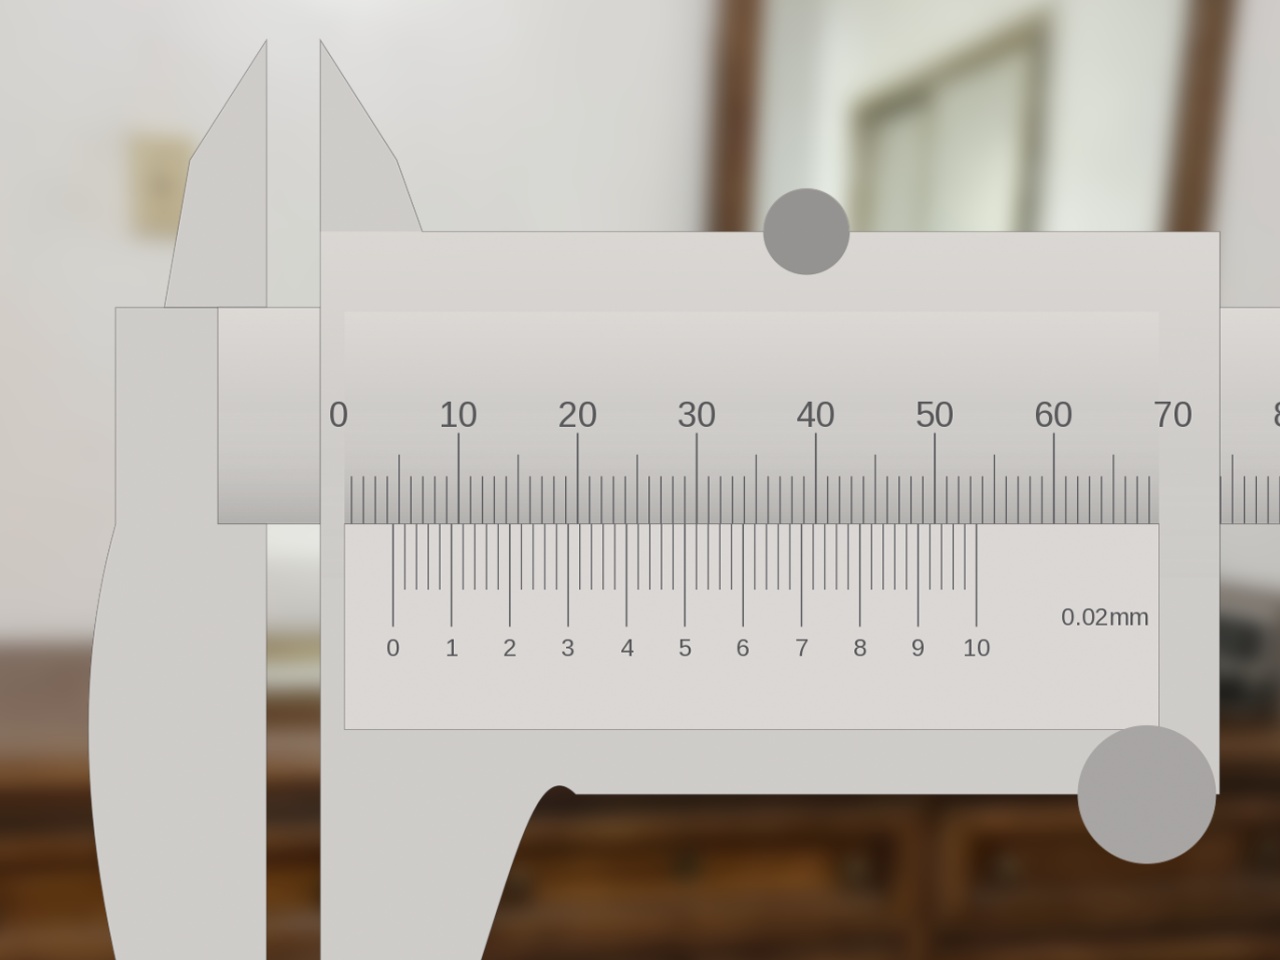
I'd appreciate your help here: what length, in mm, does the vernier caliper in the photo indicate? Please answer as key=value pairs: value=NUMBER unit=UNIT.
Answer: value=4.5 unit=mm
